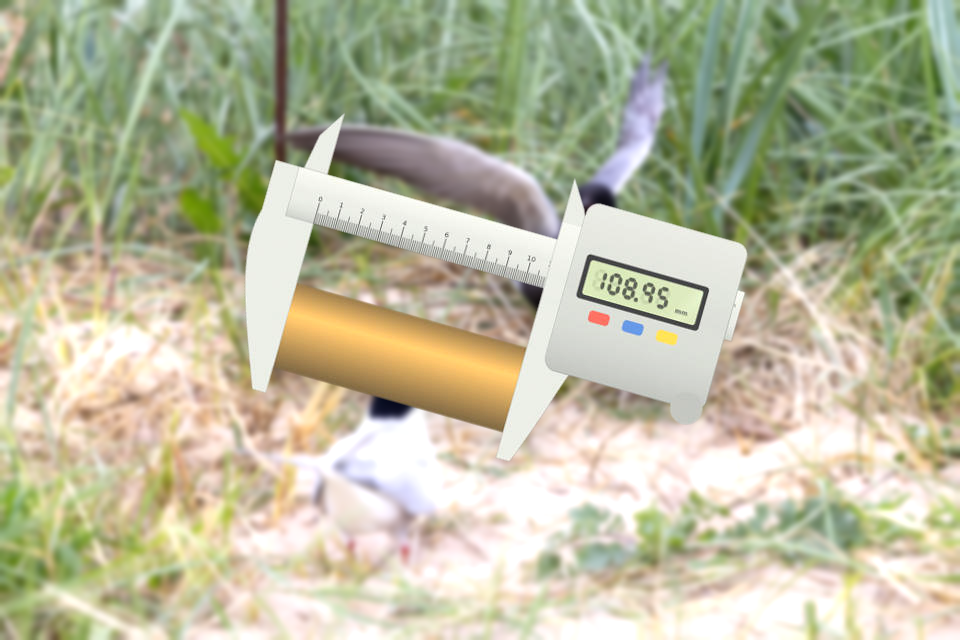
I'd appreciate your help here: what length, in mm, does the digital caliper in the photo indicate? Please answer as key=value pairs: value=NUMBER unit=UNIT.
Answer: value=108.95 unit=mm
